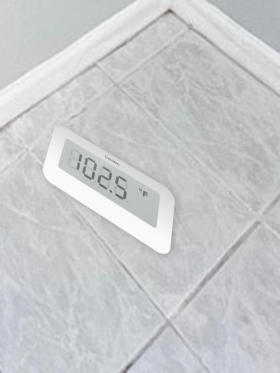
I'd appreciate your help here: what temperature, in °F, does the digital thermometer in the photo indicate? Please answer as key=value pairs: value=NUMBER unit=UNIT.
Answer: value=102.5 unit=°F
